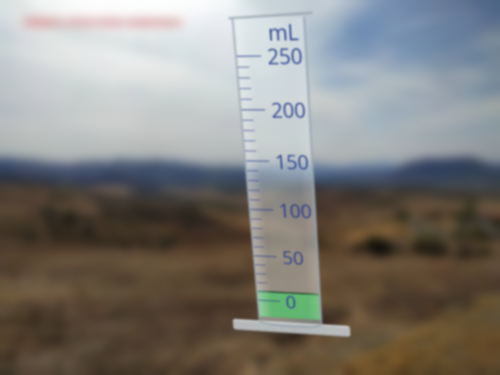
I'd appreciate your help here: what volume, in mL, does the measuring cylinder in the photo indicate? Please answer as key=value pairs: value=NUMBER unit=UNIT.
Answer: value=10 unit=mL
